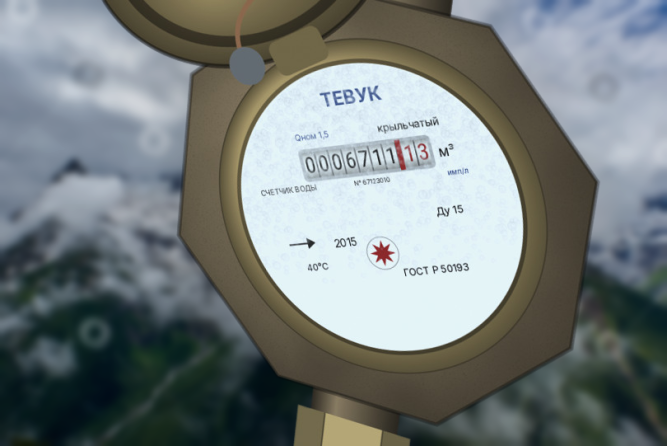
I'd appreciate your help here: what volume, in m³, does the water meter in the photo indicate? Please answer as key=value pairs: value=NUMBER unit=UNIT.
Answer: value=6711.13 unit=m³
